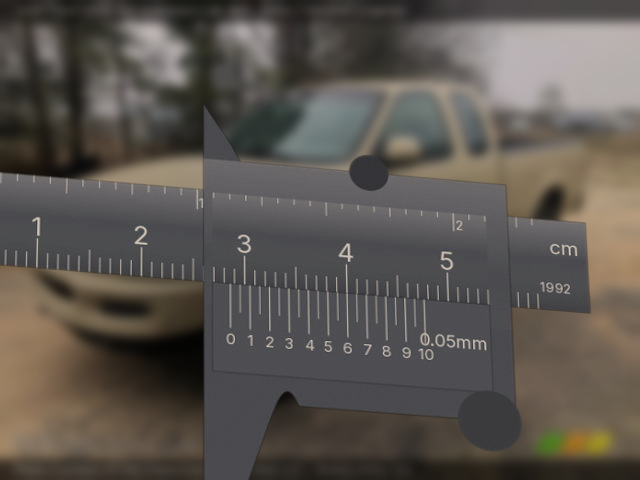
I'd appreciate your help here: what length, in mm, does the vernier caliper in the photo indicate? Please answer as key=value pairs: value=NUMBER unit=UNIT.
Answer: value=28.6 unit=mm
